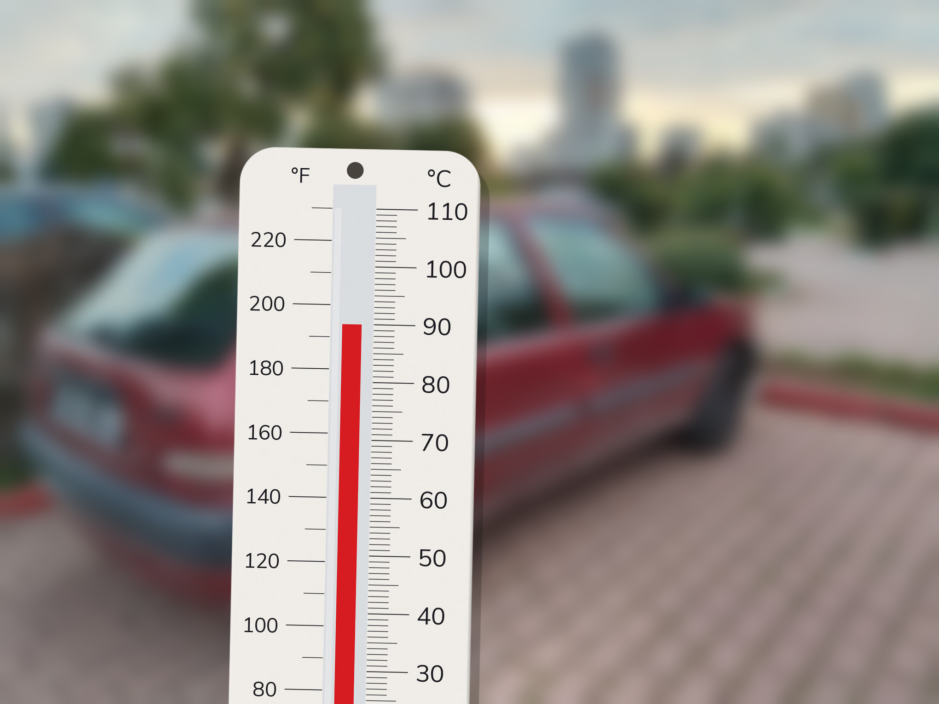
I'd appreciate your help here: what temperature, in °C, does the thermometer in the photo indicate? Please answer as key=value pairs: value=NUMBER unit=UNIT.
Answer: value=90 unit=°C
